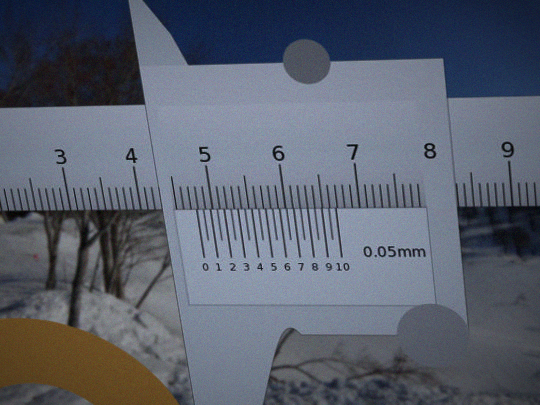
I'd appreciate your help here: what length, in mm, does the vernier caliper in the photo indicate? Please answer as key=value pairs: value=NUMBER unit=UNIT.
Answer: value=47.8 unit=mm
